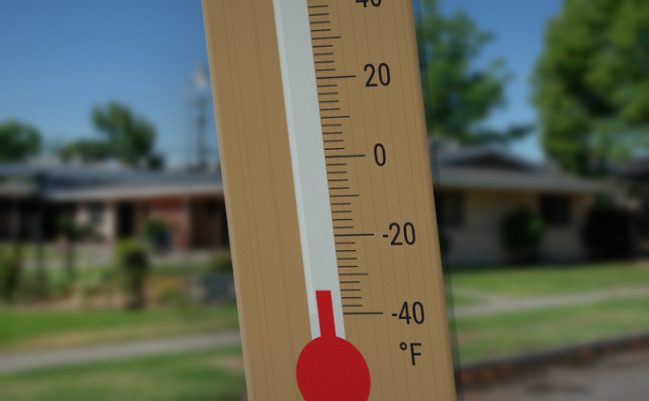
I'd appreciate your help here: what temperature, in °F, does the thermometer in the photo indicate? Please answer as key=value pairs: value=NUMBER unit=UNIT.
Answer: value=-34 unit=°F
